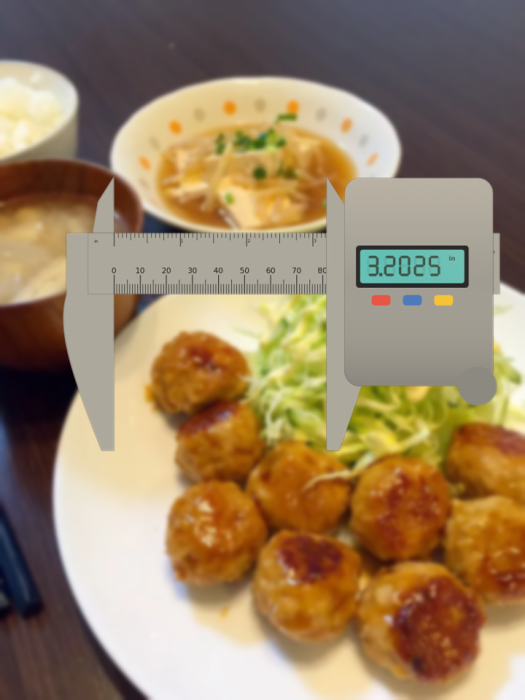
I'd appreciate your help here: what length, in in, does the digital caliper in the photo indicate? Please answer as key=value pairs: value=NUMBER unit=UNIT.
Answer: value=3.2025 unit=in
